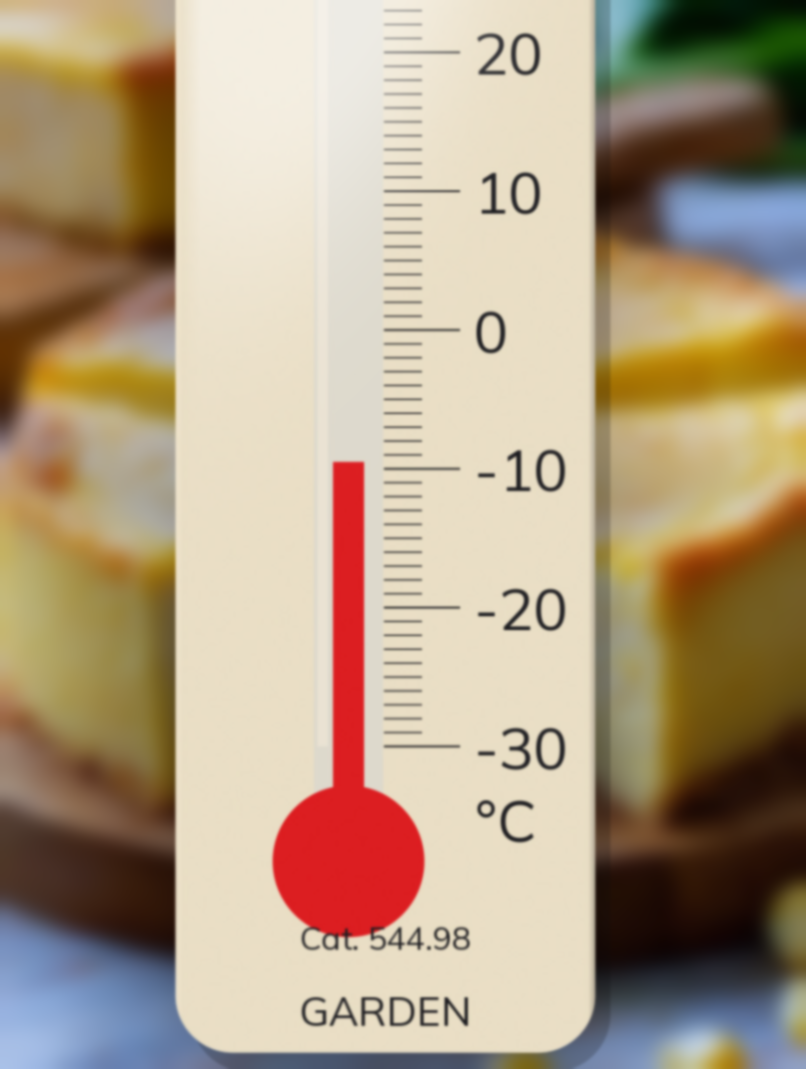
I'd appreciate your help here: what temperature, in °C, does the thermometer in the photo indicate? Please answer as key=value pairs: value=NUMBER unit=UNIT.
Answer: value=-9.5 unit=°C
